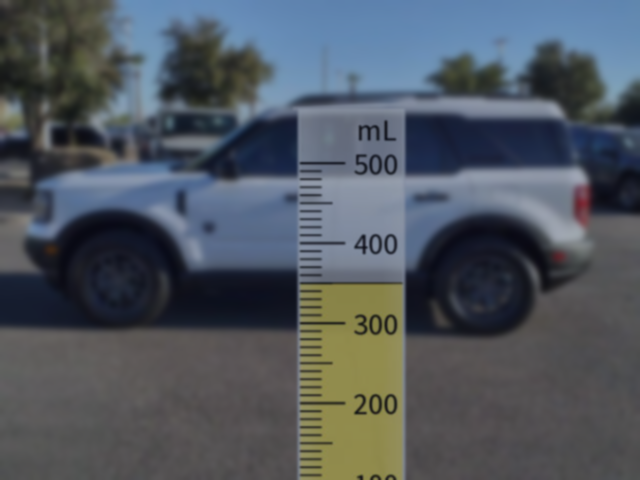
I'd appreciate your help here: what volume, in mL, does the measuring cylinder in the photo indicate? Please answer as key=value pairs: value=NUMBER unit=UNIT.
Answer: value=350 unit=mL
